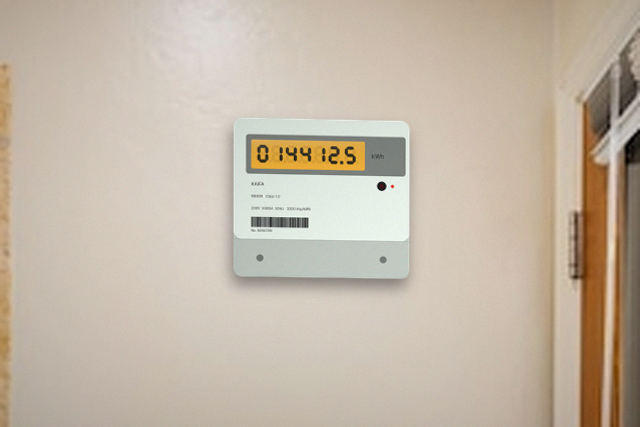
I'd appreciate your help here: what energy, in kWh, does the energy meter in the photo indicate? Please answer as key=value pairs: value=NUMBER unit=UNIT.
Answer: value=14412.5 unit=kWh
